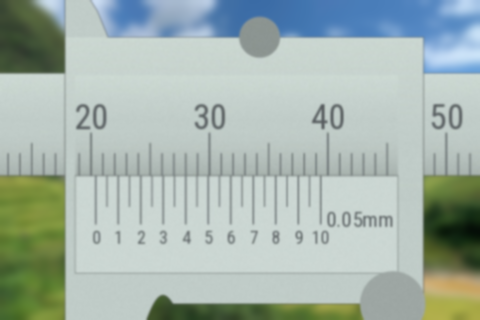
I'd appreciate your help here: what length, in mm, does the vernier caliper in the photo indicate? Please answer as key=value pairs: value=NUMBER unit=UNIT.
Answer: value=20.4 unit=mm
